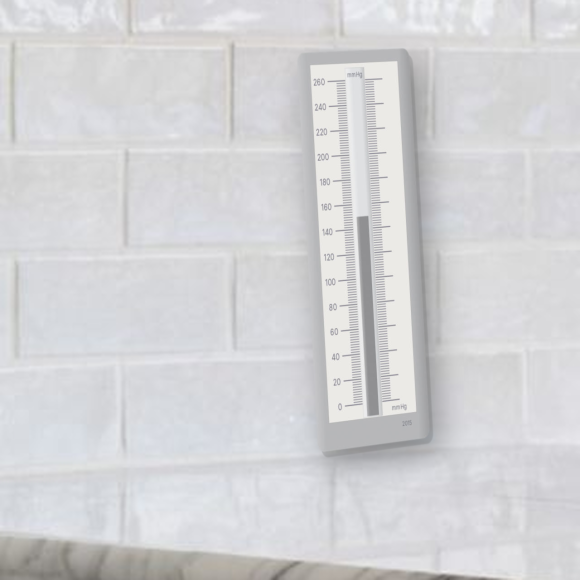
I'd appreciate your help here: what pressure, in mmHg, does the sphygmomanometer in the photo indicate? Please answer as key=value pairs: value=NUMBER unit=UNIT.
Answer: value=150 unit=mmHg
